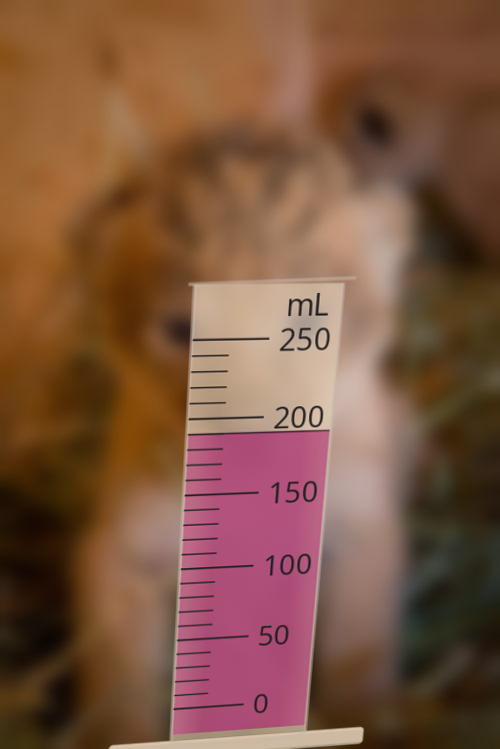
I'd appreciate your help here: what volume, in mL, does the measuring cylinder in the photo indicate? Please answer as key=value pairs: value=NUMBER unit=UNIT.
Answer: value=190 unit=mL
